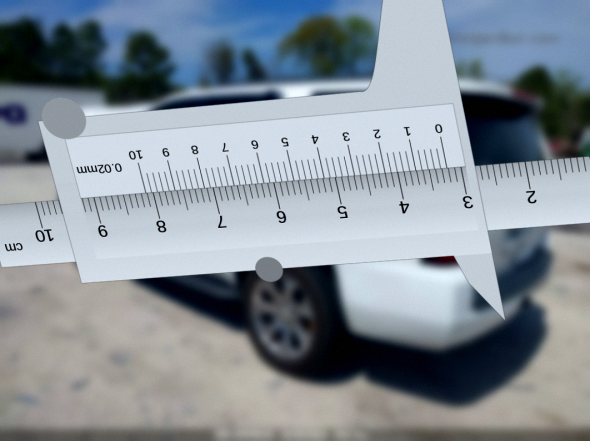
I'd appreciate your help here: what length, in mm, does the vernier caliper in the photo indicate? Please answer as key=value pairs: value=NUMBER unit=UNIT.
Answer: value=32.2 unit=mm
